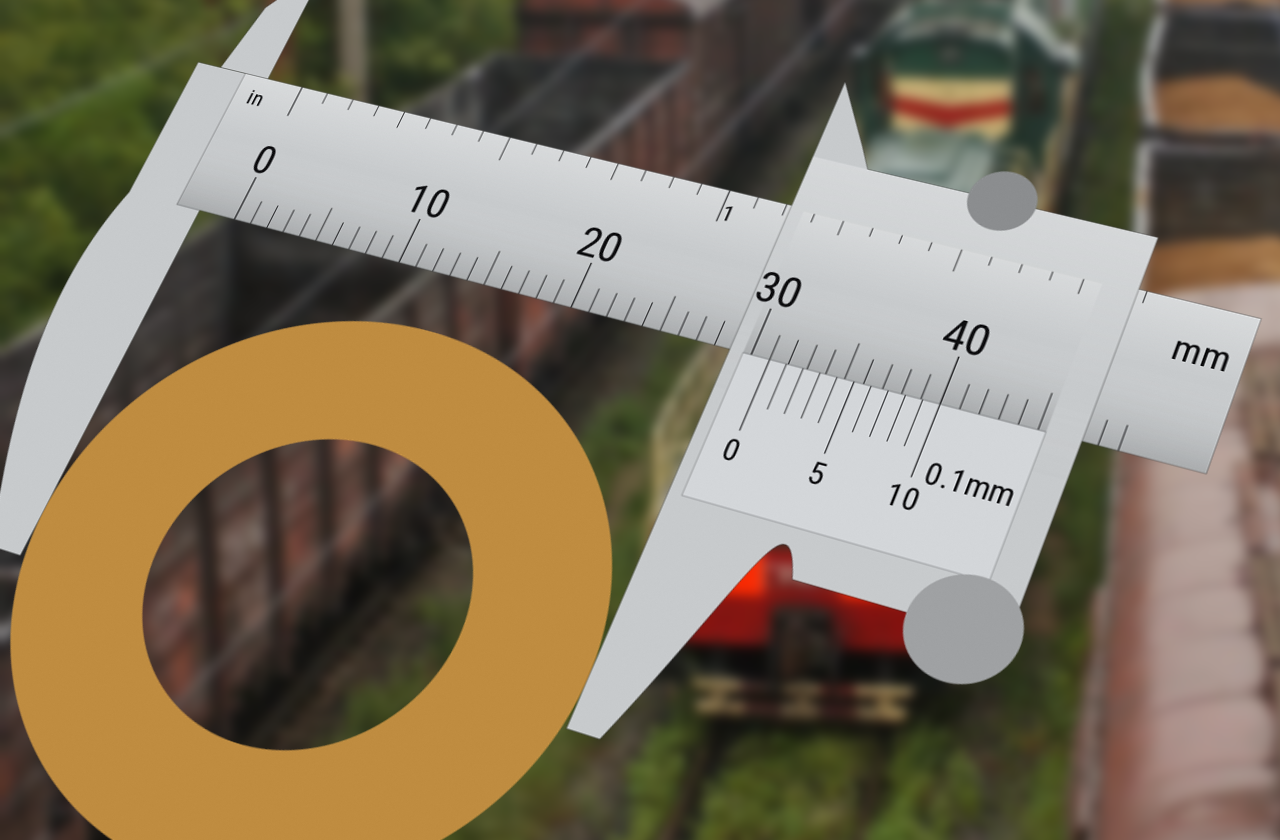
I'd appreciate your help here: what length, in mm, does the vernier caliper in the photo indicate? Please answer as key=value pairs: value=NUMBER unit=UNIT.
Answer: value=31.0 unit=mm
